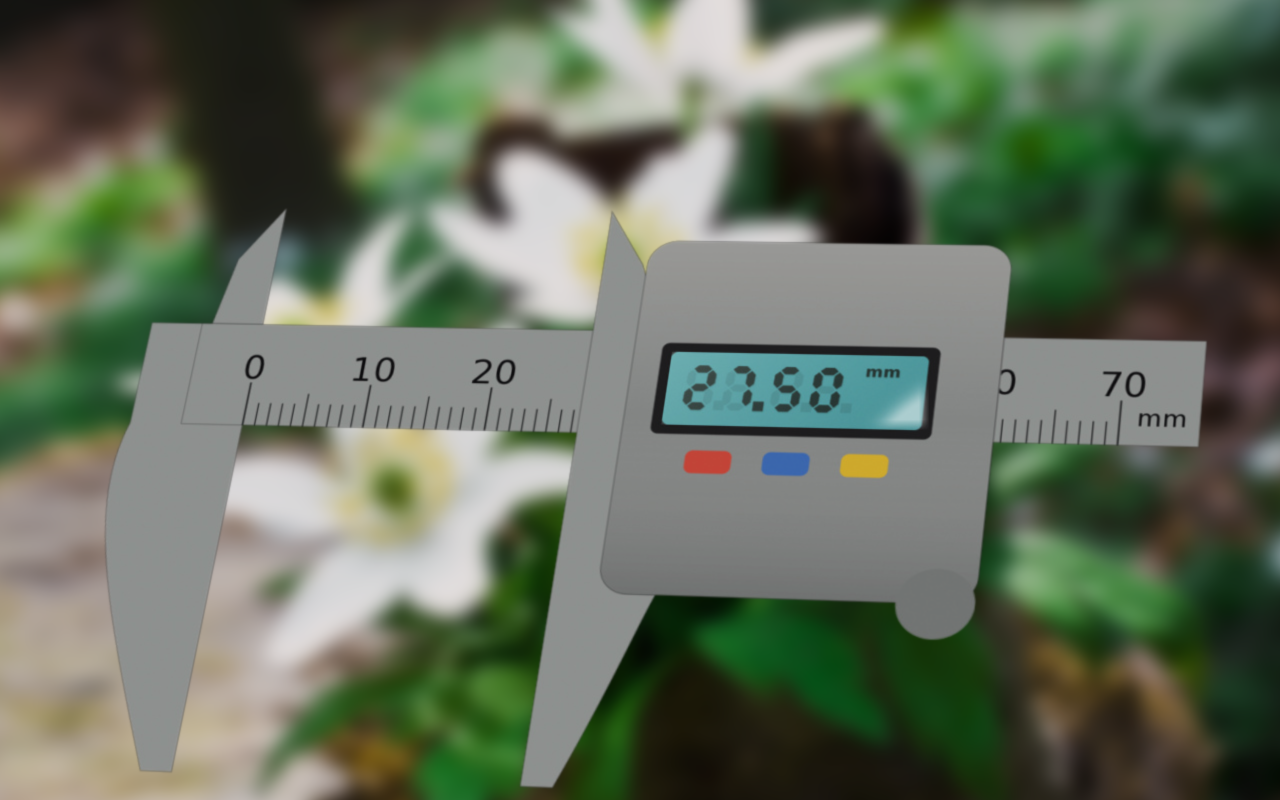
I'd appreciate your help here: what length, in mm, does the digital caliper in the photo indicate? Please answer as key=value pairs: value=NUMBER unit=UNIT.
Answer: value=27.50 unit=mm
